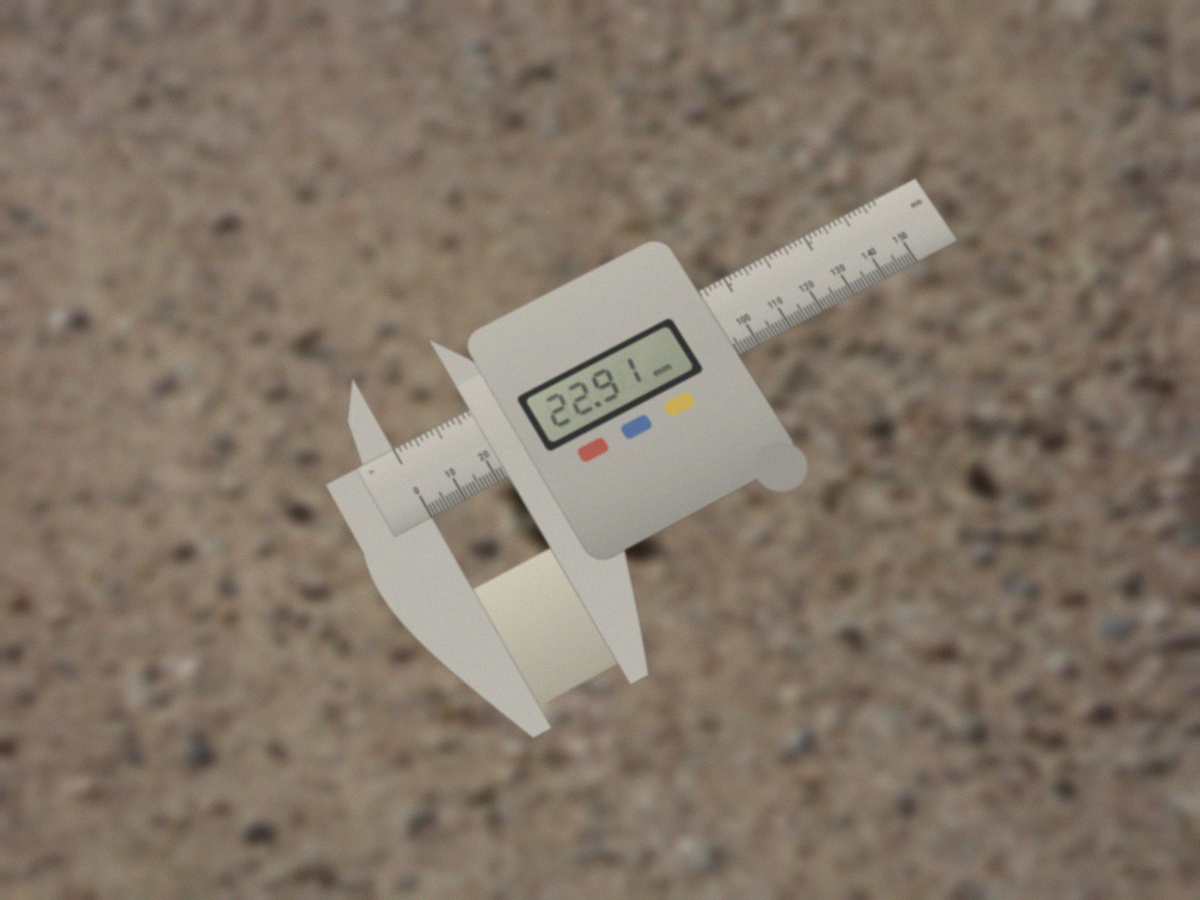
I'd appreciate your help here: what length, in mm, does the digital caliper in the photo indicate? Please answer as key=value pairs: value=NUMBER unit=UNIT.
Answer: value=22.91 unit=mm
